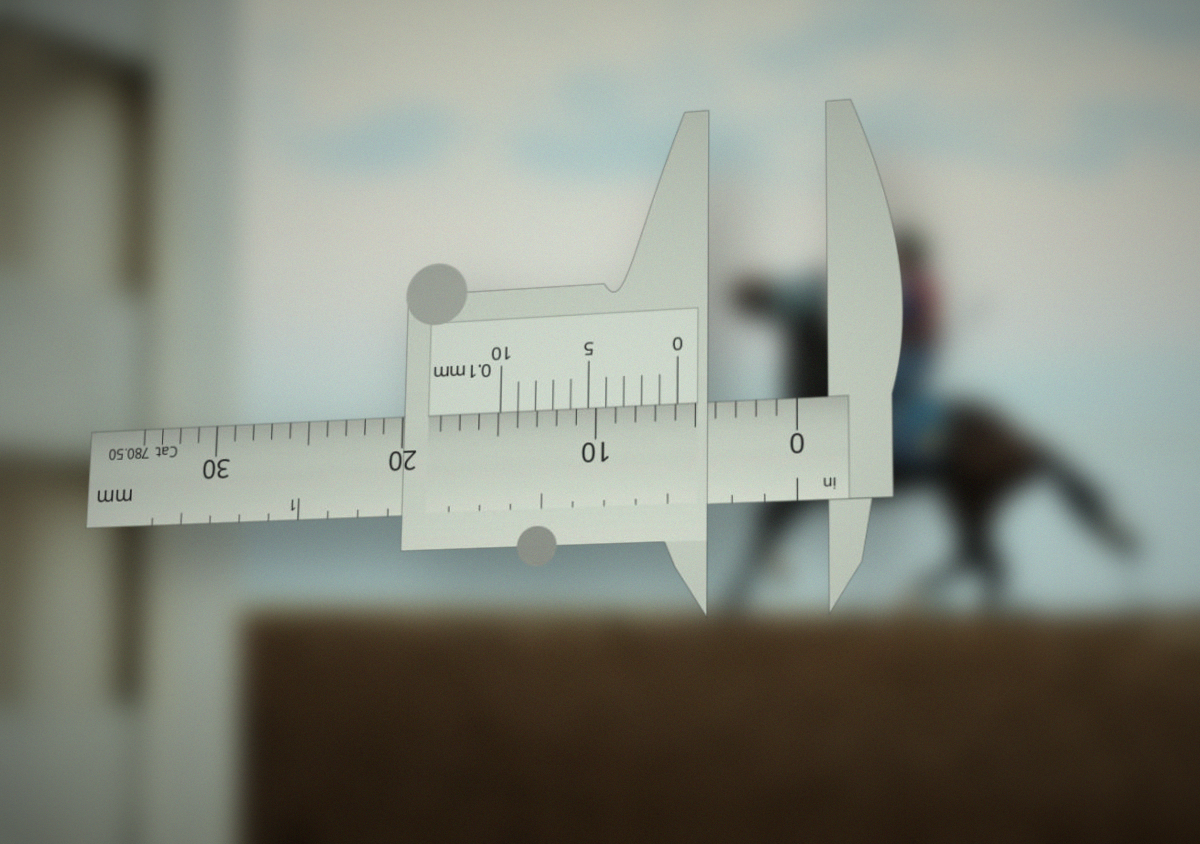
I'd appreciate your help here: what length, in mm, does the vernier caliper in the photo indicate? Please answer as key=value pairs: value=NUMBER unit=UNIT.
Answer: value=5.9 unit=mm
